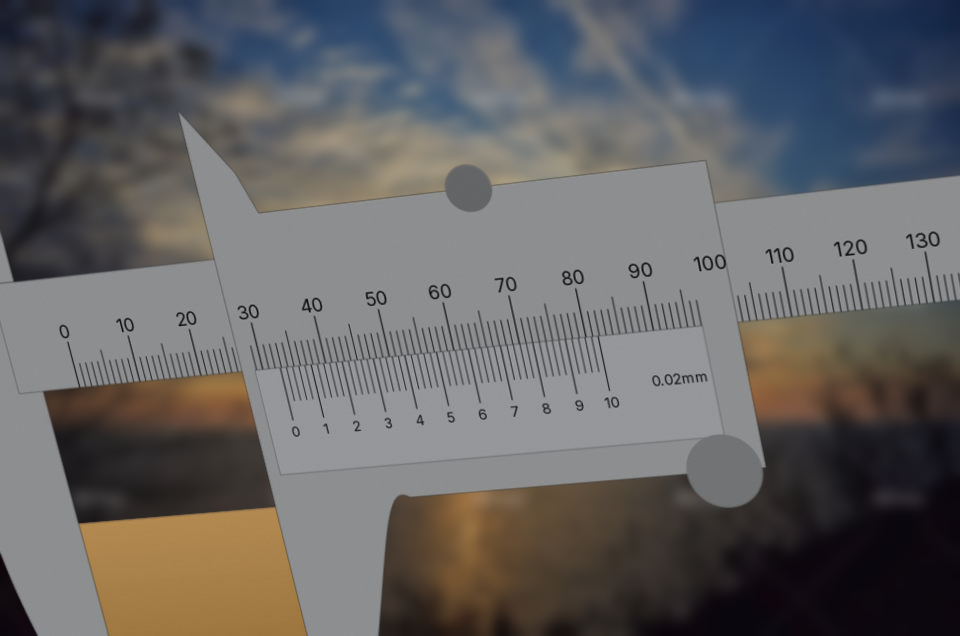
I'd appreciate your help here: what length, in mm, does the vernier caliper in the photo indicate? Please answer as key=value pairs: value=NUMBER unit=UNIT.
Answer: value=32.8 unit=mm
